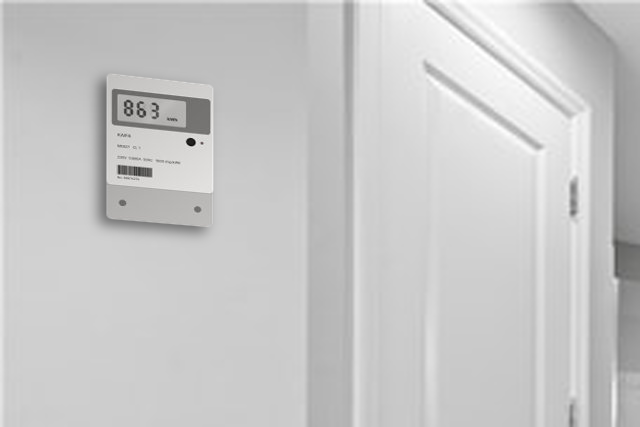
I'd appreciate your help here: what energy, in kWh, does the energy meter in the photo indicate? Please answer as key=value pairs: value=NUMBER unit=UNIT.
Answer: value=863 unit=kWh
